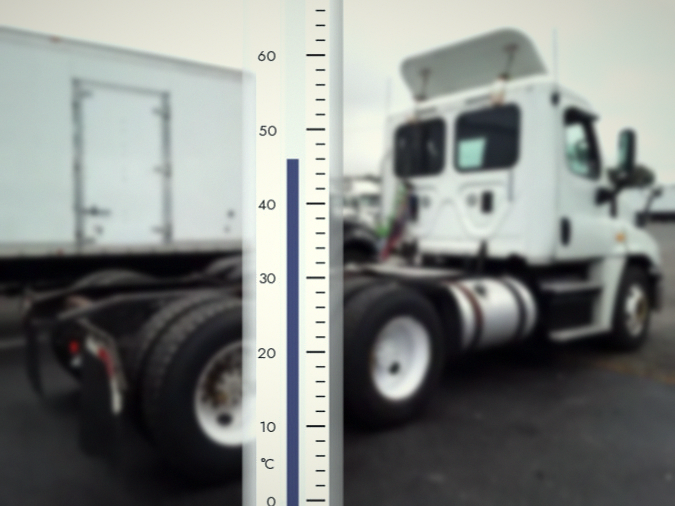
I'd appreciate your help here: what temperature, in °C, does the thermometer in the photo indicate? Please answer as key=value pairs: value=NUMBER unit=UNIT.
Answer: value=46 unit=°C
